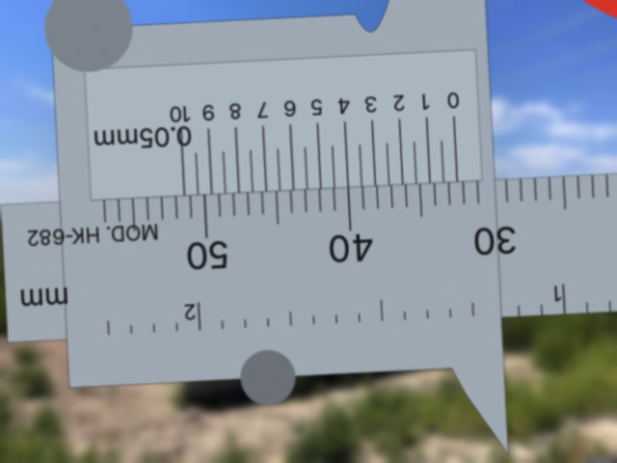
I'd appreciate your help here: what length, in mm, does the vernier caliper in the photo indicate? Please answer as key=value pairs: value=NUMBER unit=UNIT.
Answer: value=32.4 unit=mm
